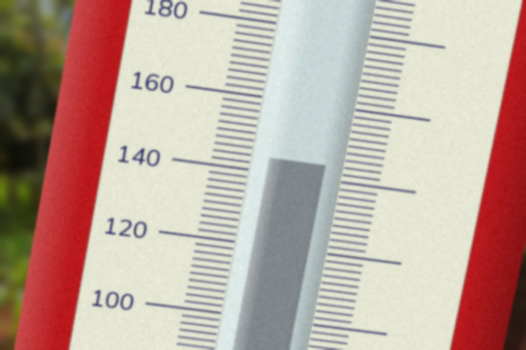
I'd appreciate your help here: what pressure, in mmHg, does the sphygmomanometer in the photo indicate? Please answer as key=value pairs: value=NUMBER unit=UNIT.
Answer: value=144 unit=mmHg
